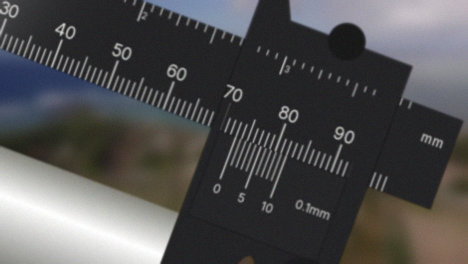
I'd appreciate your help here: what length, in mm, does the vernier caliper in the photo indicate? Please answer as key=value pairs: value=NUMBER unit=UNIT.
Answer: value=73.0 unit=mm
